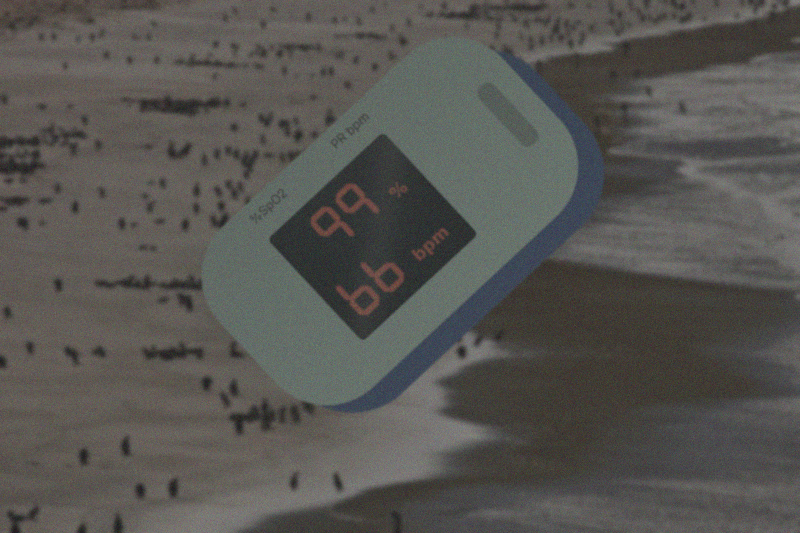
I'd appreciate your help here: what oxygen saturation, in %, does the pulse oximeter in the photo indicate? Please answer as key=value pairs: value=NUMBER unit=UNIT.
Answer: value=99 unit=%
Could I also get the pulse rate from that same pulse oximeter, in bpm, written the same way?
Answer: value=66 unit=bpm
